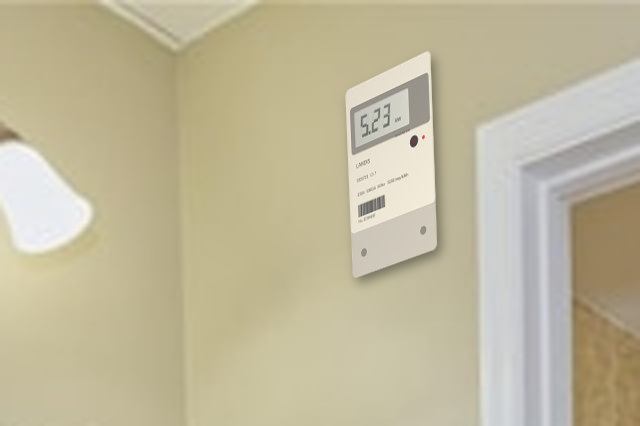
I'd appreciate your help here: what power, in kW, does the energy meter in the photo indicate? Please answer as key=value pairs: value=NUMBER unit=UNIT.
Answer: value=5.23 unit=kW
